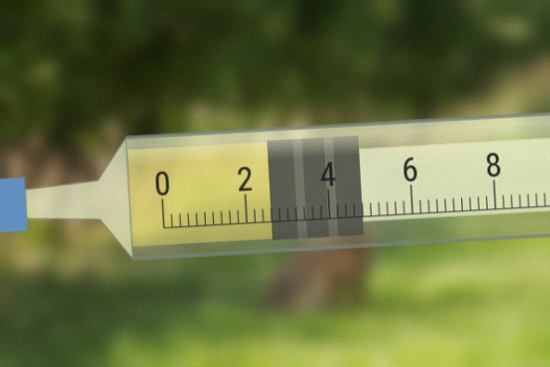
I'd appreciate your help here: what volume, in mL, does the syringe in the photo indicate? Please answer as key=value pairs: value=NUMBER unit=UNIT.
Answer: value=2.6 unit=mL
